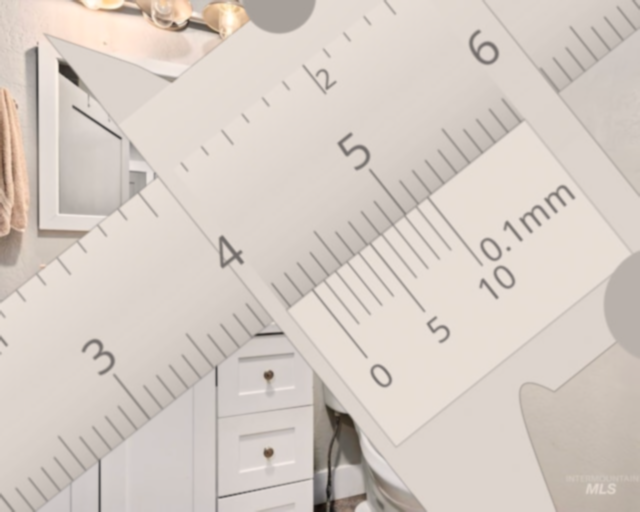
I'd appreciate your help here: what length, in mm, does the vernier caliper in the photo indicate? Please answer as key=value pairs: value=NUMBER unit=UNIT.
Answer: value=42.7 unit=mm
